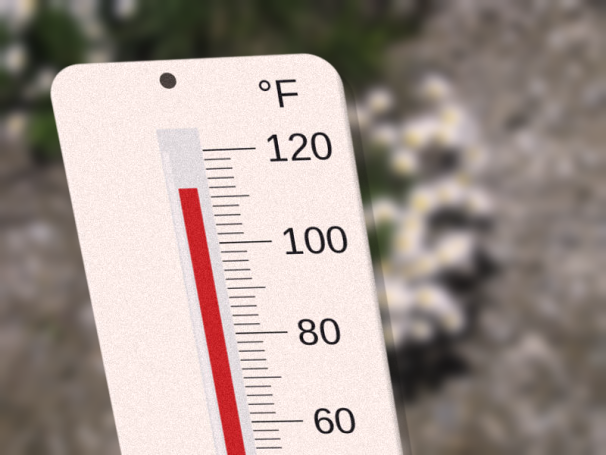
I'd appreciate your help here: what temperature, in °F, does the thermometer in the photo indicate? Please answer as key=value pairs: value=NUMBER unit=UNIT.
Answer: value=112 unit=°F
